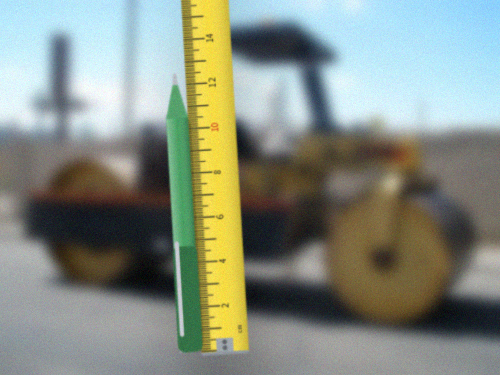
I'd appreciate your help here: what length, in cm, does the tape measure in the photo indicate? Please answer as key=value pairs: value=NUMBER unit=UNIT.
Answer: value=12.5 unit=cm
